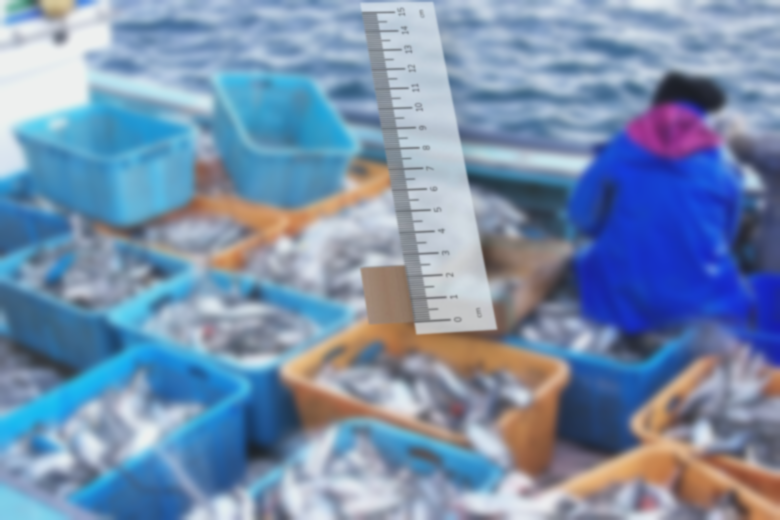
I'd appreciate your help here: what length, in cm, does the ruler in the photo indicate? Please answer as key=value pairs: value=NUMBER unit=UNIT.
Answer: value=2.5 unit=cm
